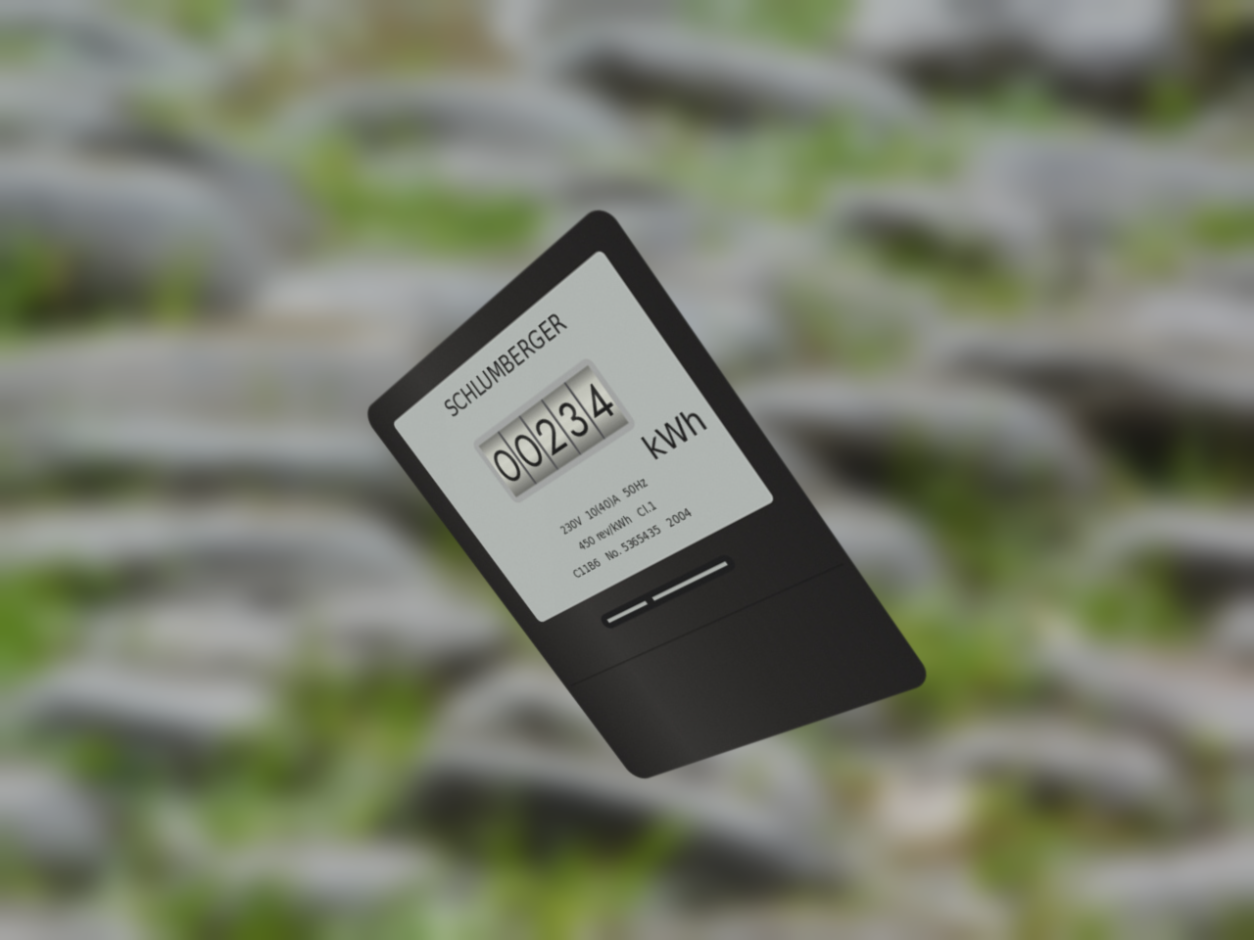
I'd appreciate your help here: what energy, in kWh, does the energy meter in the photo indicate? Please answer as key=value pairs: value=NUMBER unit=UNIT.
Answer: value=234 unit=kWh
